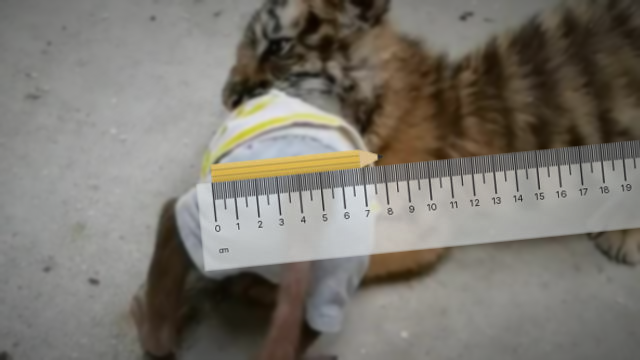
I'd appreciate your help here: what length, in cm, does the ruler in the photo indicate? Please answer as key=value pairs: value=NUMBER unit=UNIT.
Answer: value=8 unit=cm
